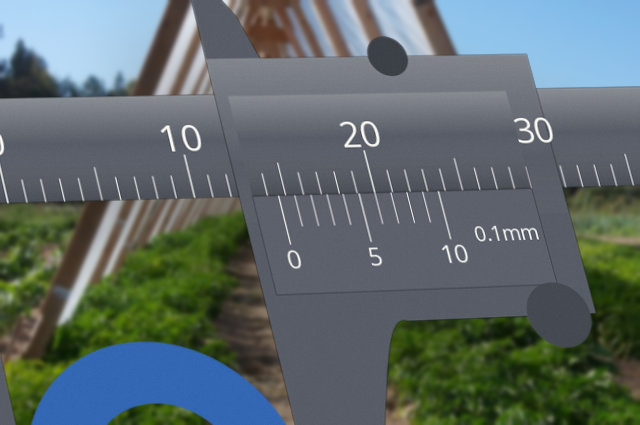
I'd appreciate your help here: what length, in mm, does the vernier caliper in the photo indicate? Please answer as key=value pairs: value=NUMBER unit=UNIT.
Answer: value=14.6 unit=mm
